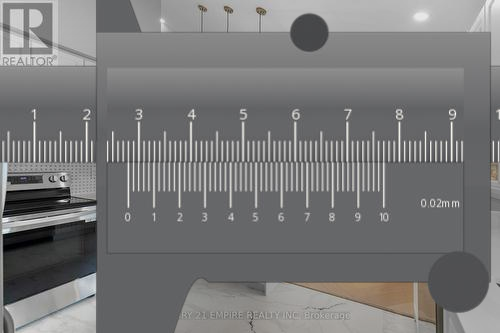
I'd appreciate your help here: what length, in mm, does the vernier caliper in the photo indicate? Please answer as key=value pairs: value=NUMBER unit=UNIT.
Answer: value=28.0 unit=mm
